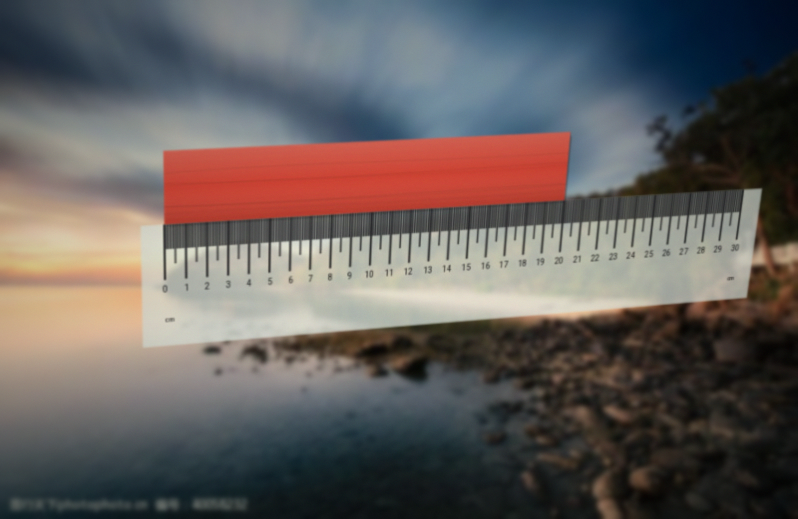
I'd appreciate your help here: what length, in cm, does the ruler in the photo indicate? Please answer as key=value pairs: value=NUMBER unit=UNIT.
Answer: value=20 unit=cm
